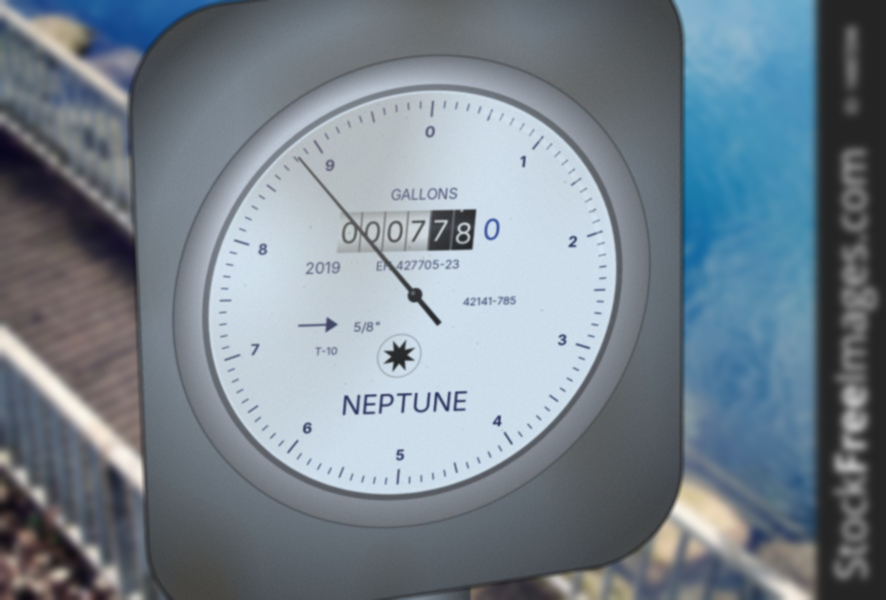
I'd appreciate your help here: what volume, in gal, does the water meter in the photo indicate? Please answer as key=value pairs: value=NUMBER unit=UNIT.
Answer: value=7778.8 unit=gal
